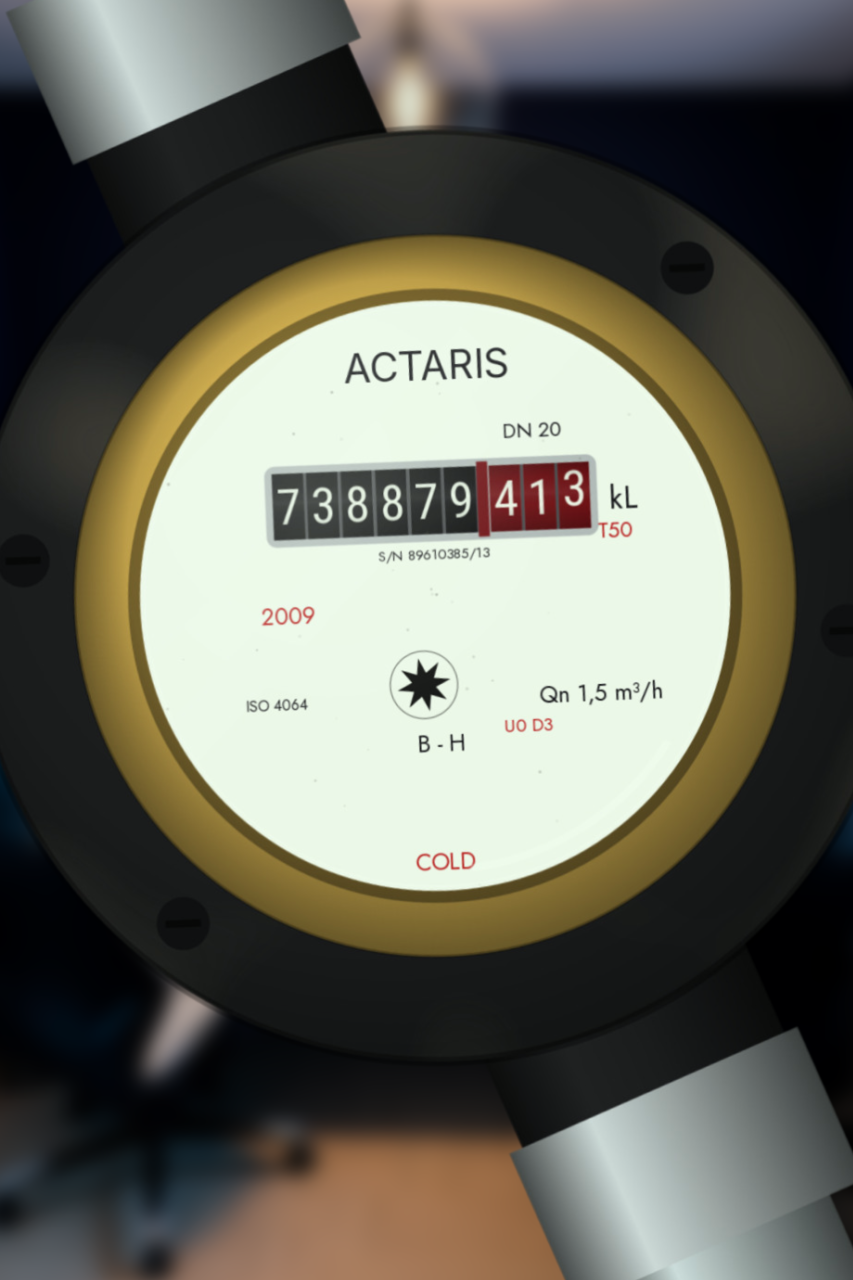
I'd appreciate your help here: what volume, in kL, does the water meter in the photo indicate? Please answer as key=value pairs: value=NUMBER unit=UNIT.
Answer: value=738879.413 unit=kL
